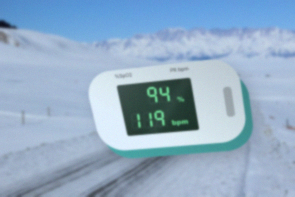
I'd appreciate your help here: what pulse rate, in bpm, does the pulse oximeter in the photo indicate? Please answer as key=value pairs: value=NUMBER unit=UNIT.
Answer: value=119 unit=bpm
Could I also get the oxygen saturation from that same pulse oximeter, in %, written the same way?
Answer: value=94 unit=%
